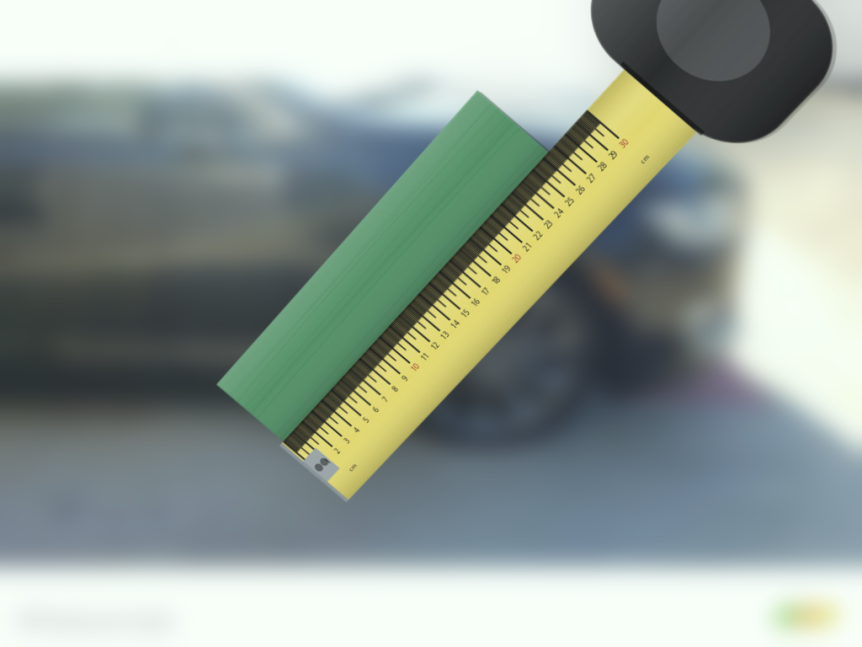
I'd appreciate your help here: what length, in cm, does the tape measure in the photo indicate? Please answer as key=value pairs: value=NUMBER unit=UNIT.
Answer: value=26.5 unit=cm
